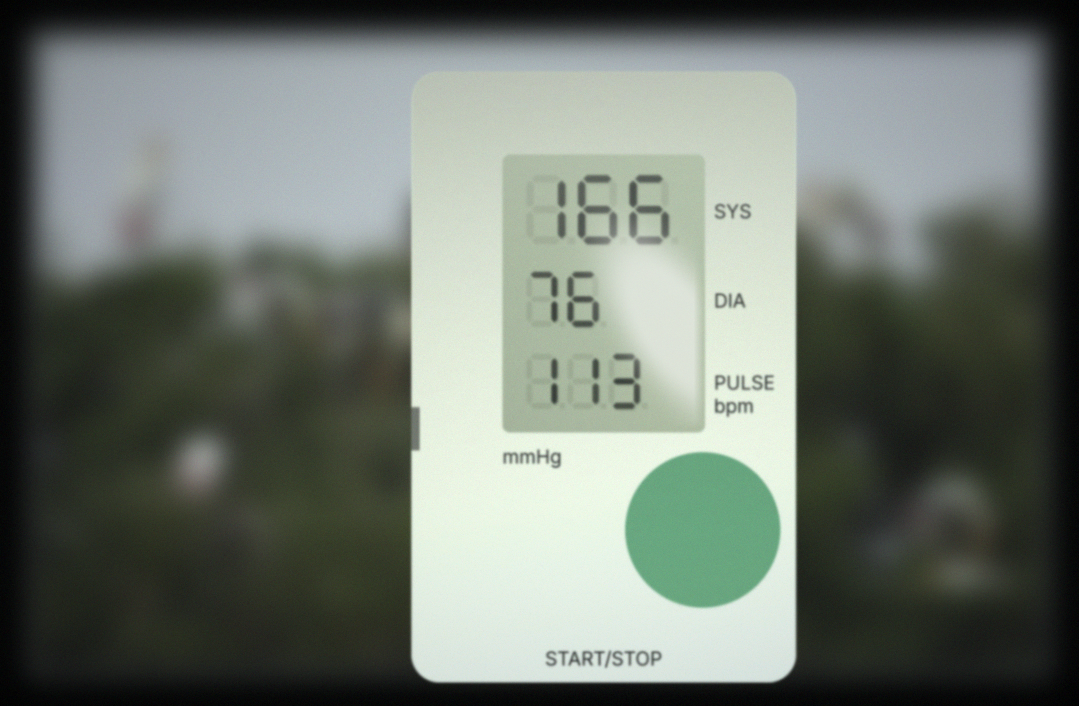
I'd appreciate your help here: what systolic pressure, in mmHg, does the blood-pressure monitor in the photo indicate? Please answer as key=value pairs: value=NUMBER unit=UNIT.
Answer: value=166 unit=mmHg
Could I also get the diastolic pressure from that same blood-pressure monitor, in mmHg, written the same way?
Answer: value=76 unit=mmHg
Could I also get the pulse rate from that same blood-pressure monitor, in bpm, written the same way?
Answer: value=113 unit=bpm
